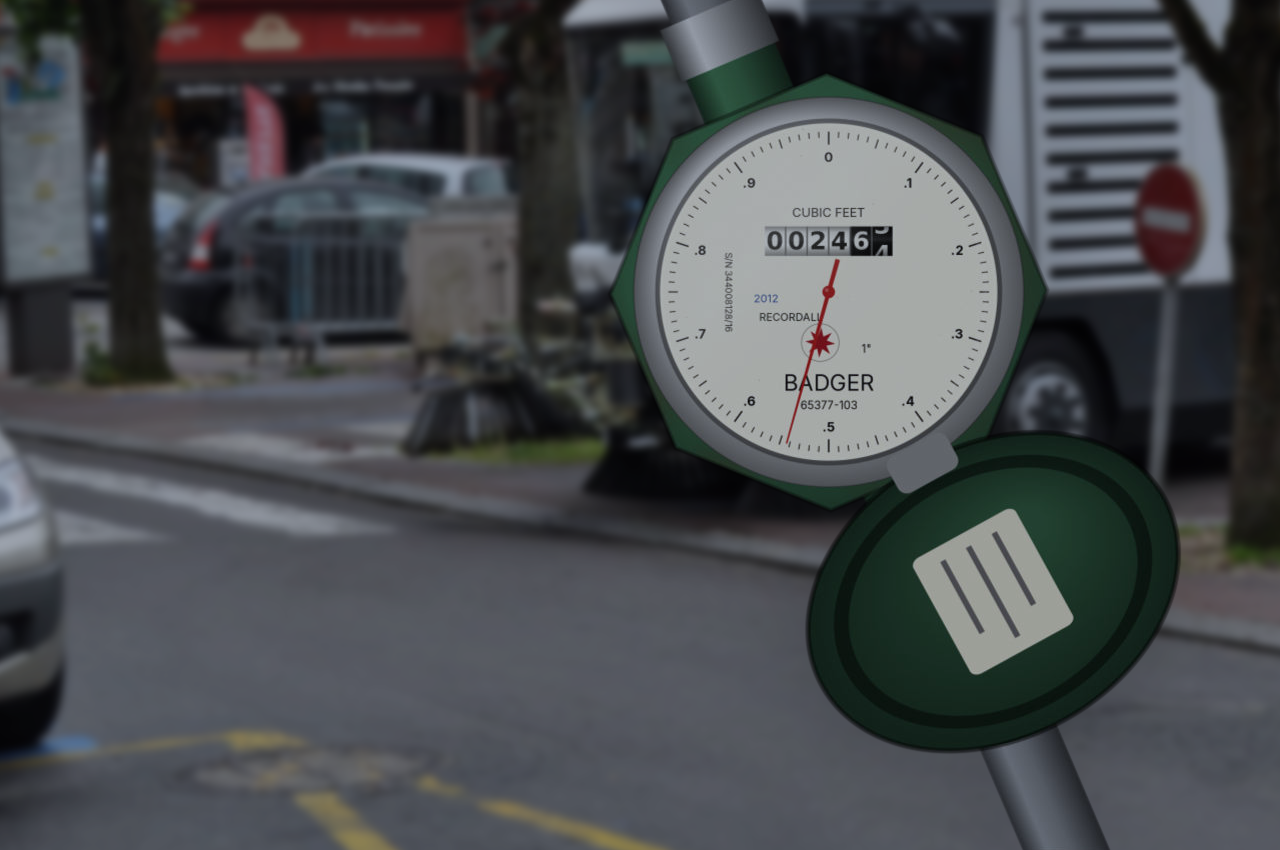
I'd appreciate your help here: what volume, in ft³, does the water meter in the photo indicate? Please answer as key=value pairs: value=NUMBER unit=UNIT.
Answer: value=2463.54 unit=ft³
